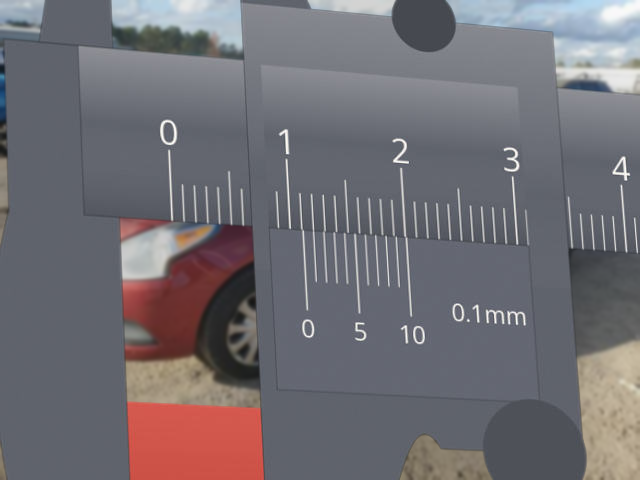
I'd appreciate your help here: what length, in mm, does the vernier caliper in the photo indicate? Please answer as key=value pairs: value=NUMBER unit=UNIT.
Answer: value=11.1 unit=mm
